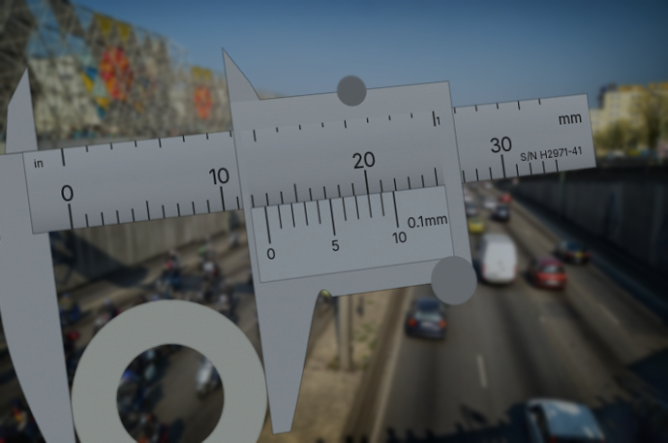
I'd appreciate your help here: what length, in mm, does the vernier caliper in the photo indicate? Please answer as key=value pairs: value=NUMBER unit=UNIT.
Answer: value=12.8 unit=mm
